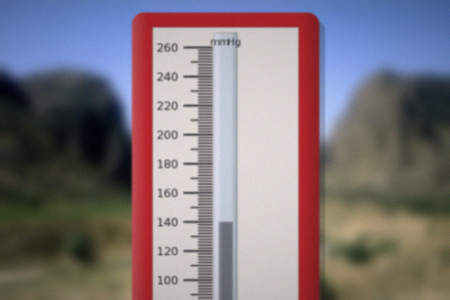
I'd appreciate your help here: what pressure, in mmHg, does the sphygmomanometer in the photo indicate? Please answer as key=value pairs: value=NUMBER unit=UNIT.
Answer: value=140 unit=mmHg
